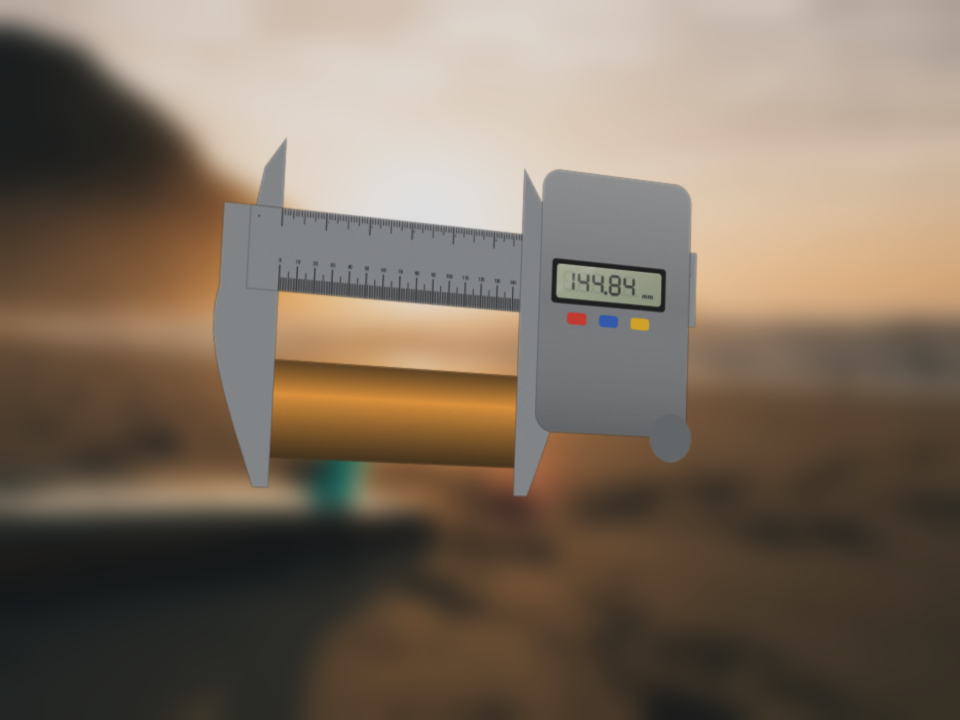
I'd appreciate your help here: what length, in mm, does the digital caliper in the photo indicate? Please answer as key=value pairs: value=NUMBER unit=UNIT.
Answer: value=144.84 unit=mm
